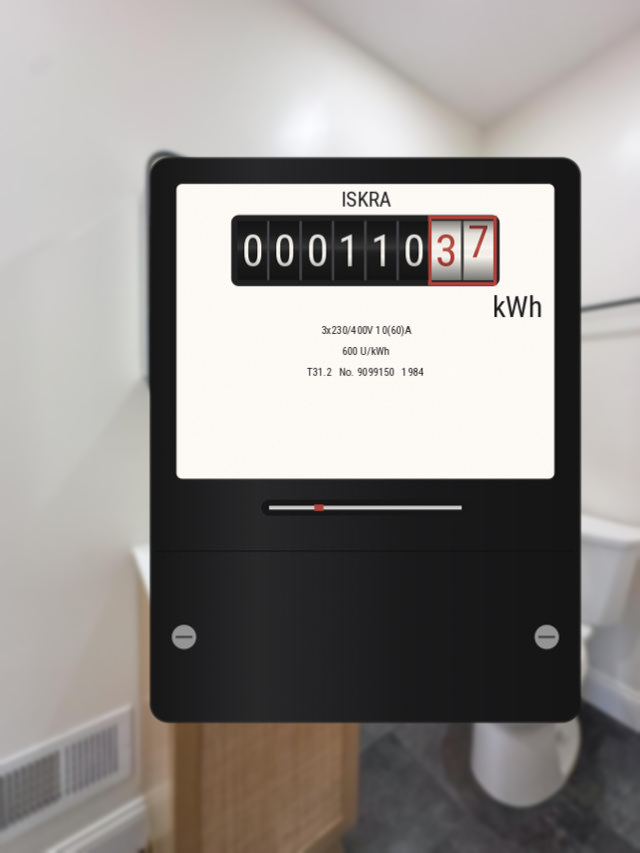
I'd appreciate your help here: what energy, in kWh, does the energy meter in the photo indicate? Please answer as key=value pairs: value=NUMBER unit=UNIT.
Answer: value=110.37 unit=kWh
